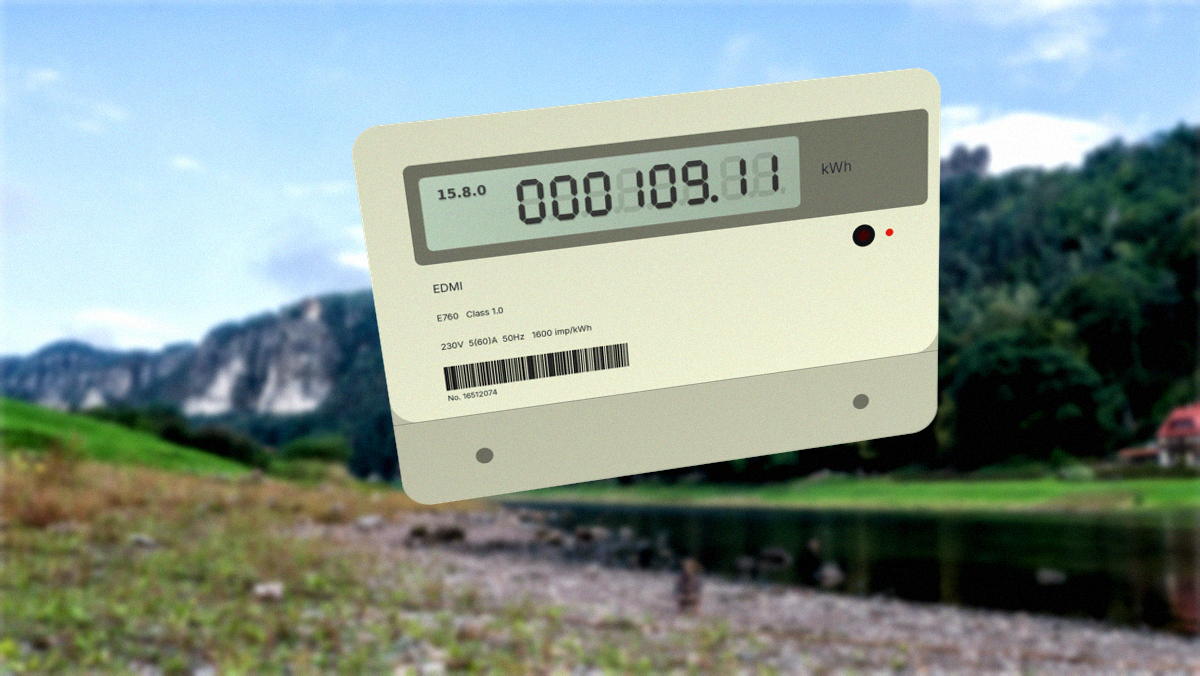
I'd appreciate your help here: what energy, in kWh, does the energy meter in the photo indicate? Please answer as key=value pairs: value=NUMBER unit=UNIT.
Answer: value=109.11 unit=kWh
